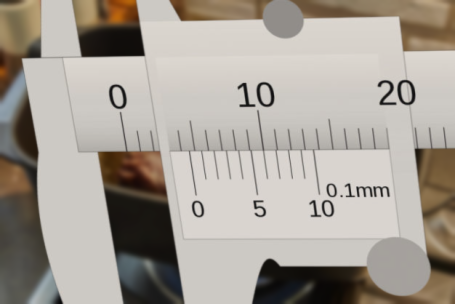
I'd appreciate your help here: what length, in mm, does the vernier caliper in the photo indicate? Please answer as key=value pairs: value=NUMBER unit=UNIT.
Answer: value=4.6 unit=mm
